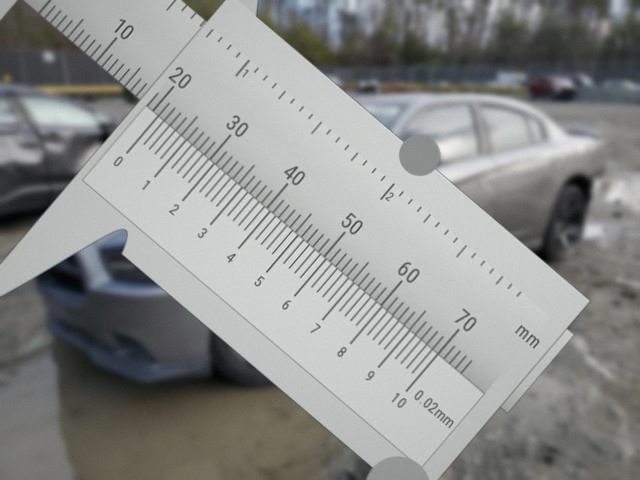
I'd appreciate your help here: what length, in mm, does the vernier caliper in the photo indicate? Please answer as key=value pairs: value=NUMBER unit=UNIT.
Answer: value=21.0 unit=mm
